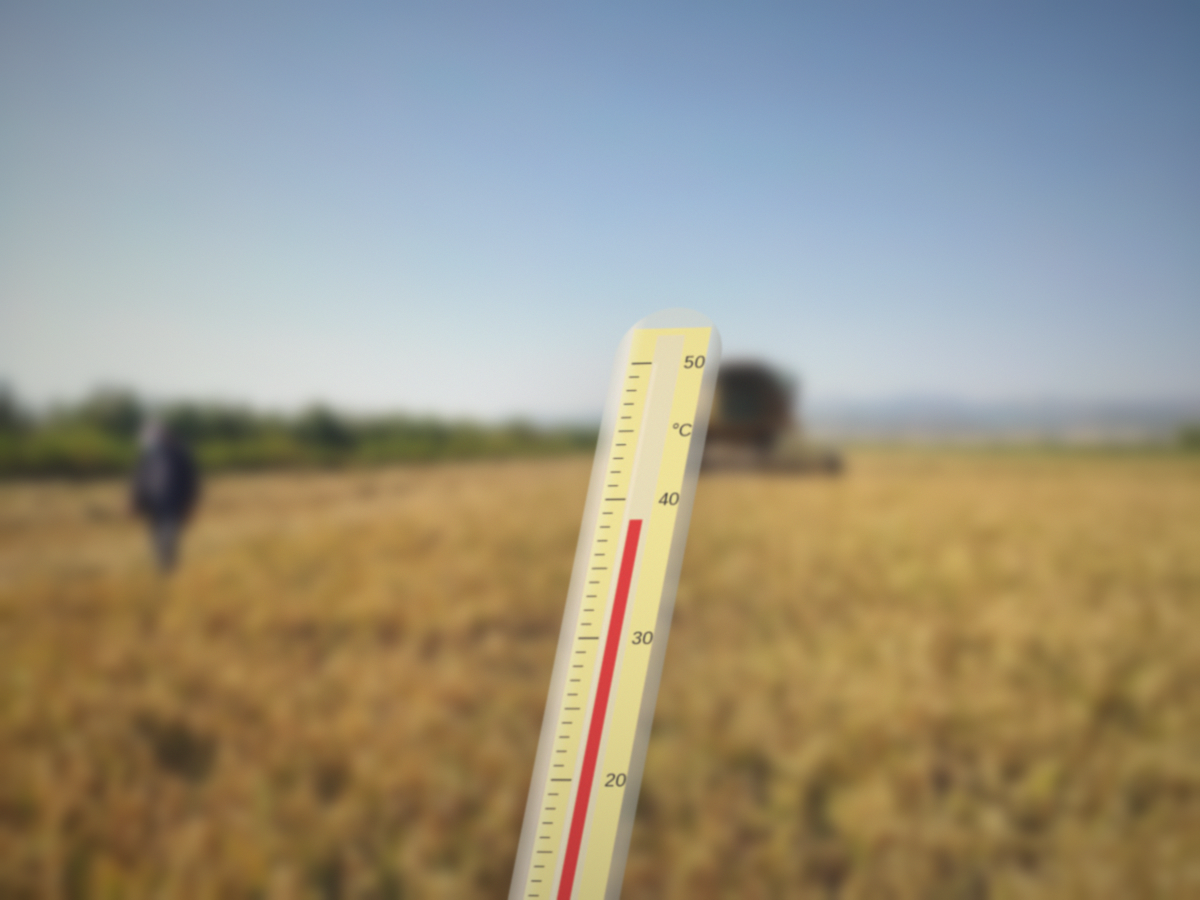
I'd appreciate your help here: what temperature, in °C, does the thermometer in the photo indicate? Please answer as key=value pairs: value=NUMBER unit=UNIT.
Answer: value=38.5 unit=°C
